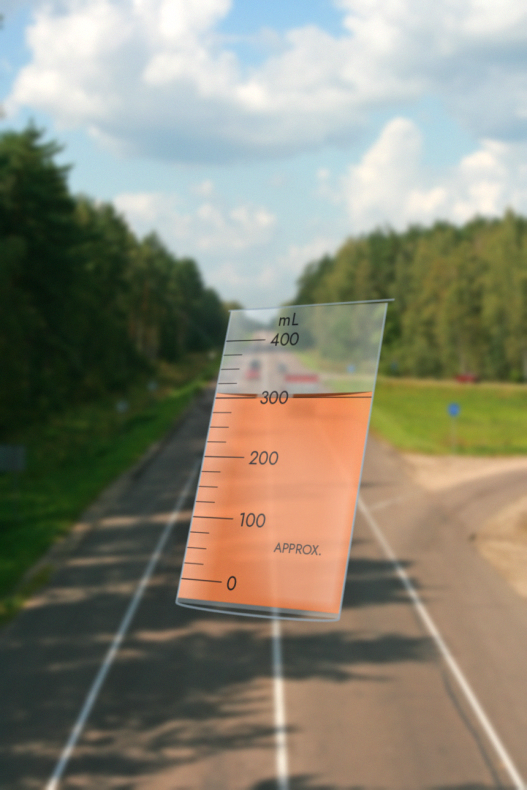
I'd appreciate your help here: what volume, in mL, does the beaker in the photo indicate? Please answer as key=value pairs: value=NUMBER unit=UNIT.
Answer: value=300 unit=mL
